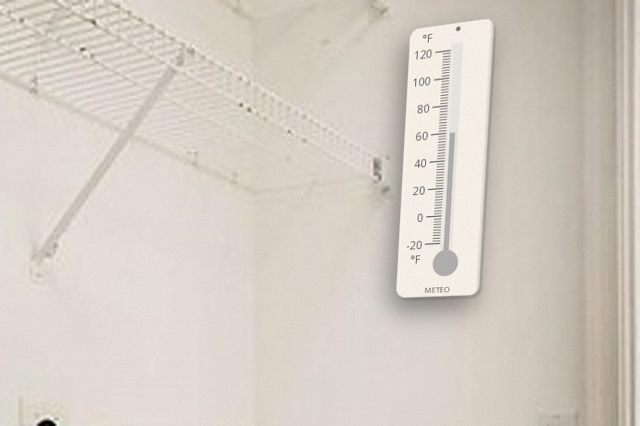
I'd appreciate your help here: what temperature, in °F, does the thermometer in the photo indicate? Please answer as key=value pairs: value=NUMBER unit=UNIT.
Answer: value=60 unit=°F
